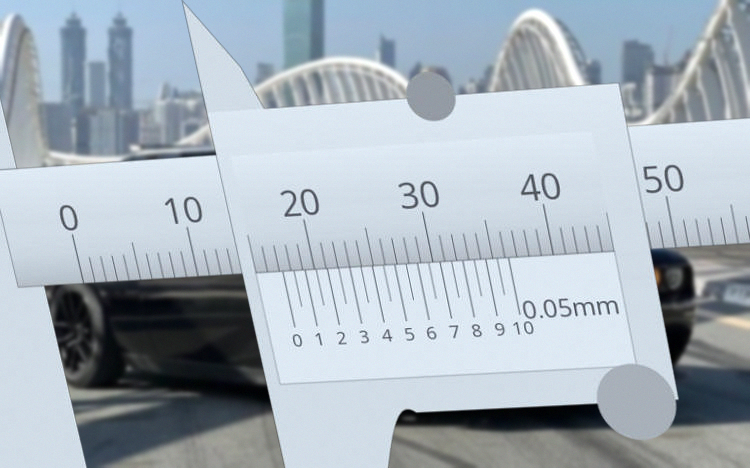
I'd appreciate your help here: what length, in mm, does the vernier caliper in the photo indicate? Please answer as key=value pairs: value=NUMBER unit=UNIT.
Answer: value=17.3 unit=mm
